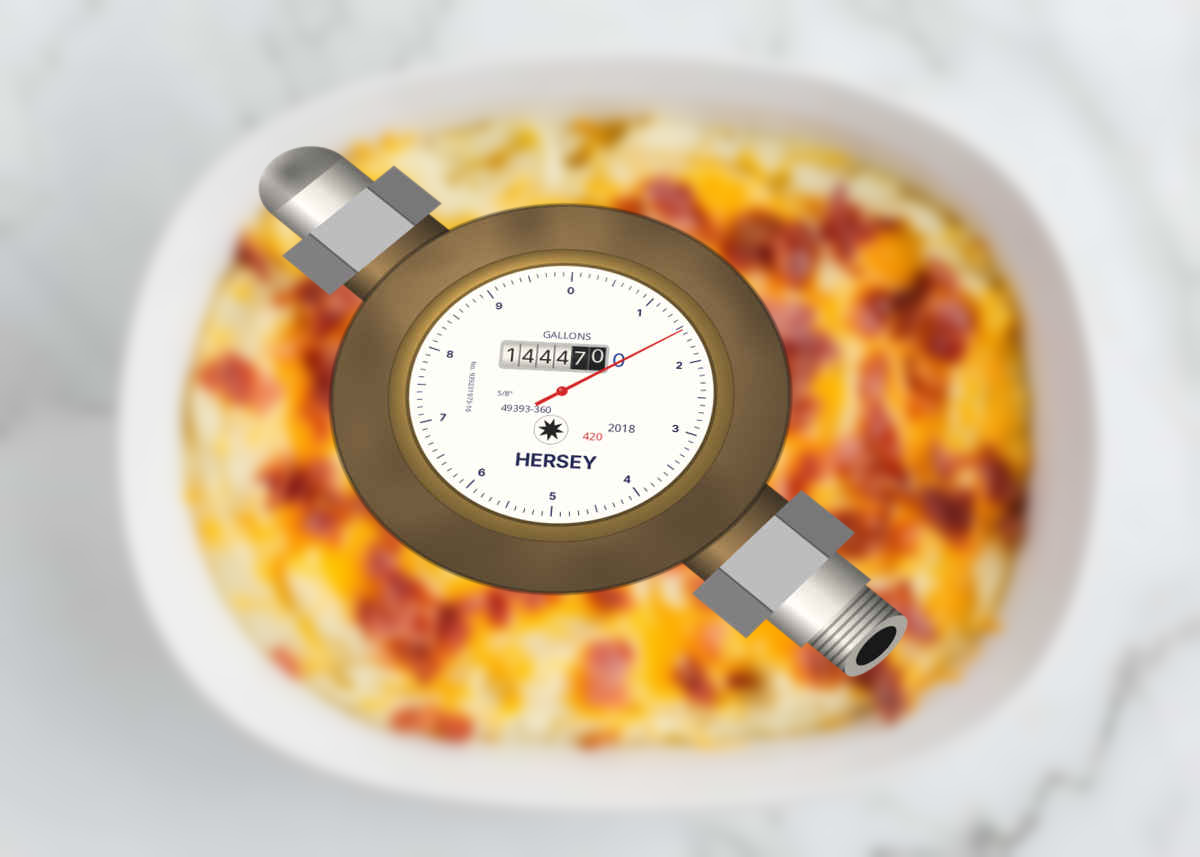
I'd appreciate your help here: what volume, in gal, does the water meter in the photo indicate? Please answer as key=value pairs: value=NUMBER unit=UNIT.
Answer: value=1444701.5 unit=gal
